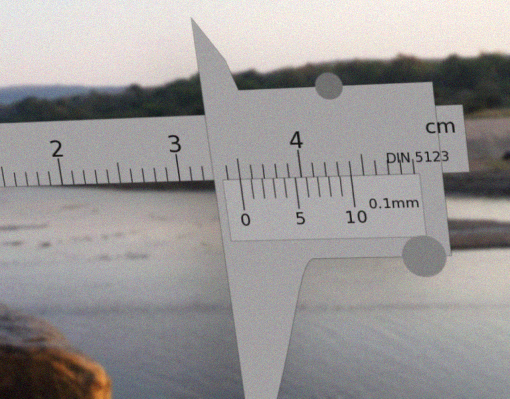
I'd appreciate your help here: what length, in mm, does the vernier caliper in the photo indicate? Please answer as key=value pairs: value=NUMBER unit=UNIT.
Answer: value=35.0 unit=mm
